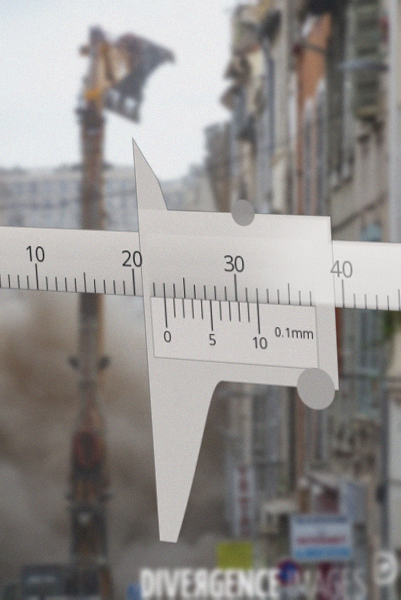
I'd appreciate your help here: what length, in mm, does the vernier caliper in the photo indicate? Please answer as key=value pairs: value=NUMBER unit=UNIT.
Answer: value=23.0 unit=mm
